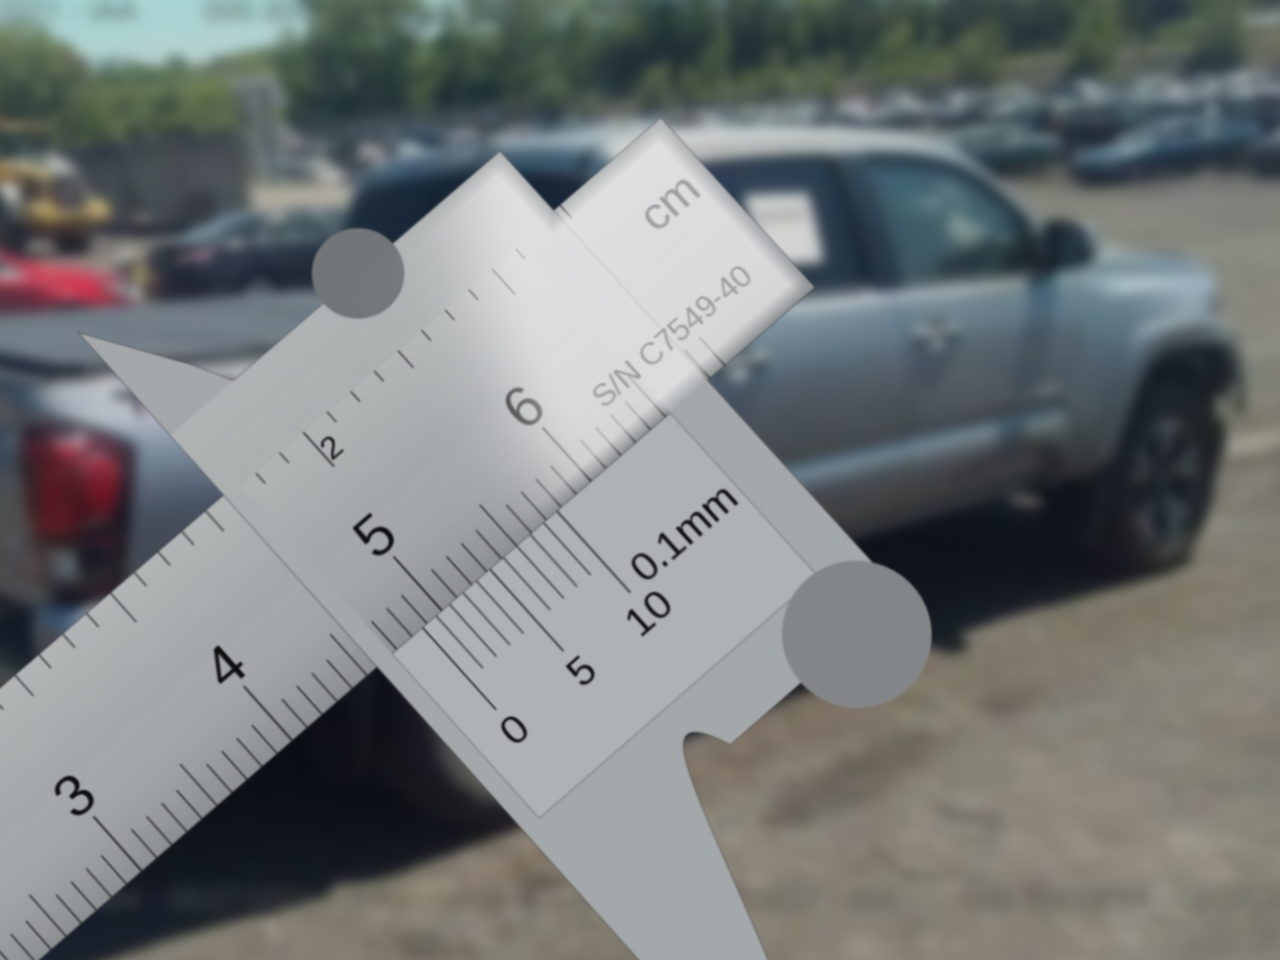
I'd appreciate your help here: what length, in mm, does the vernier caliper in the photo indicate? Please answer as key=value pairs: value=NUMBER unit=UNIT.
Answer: value=48.7 unit=mm
